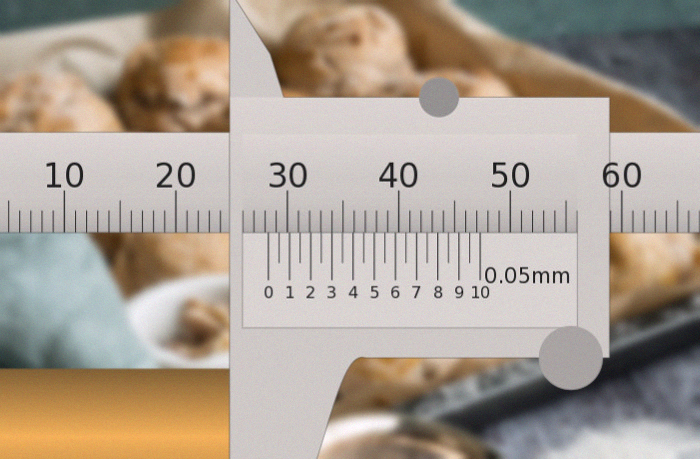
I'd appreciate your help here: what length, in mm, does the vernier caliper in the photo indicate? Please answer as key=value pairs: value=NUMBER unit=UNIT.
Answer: value=28.3 unit=mm
